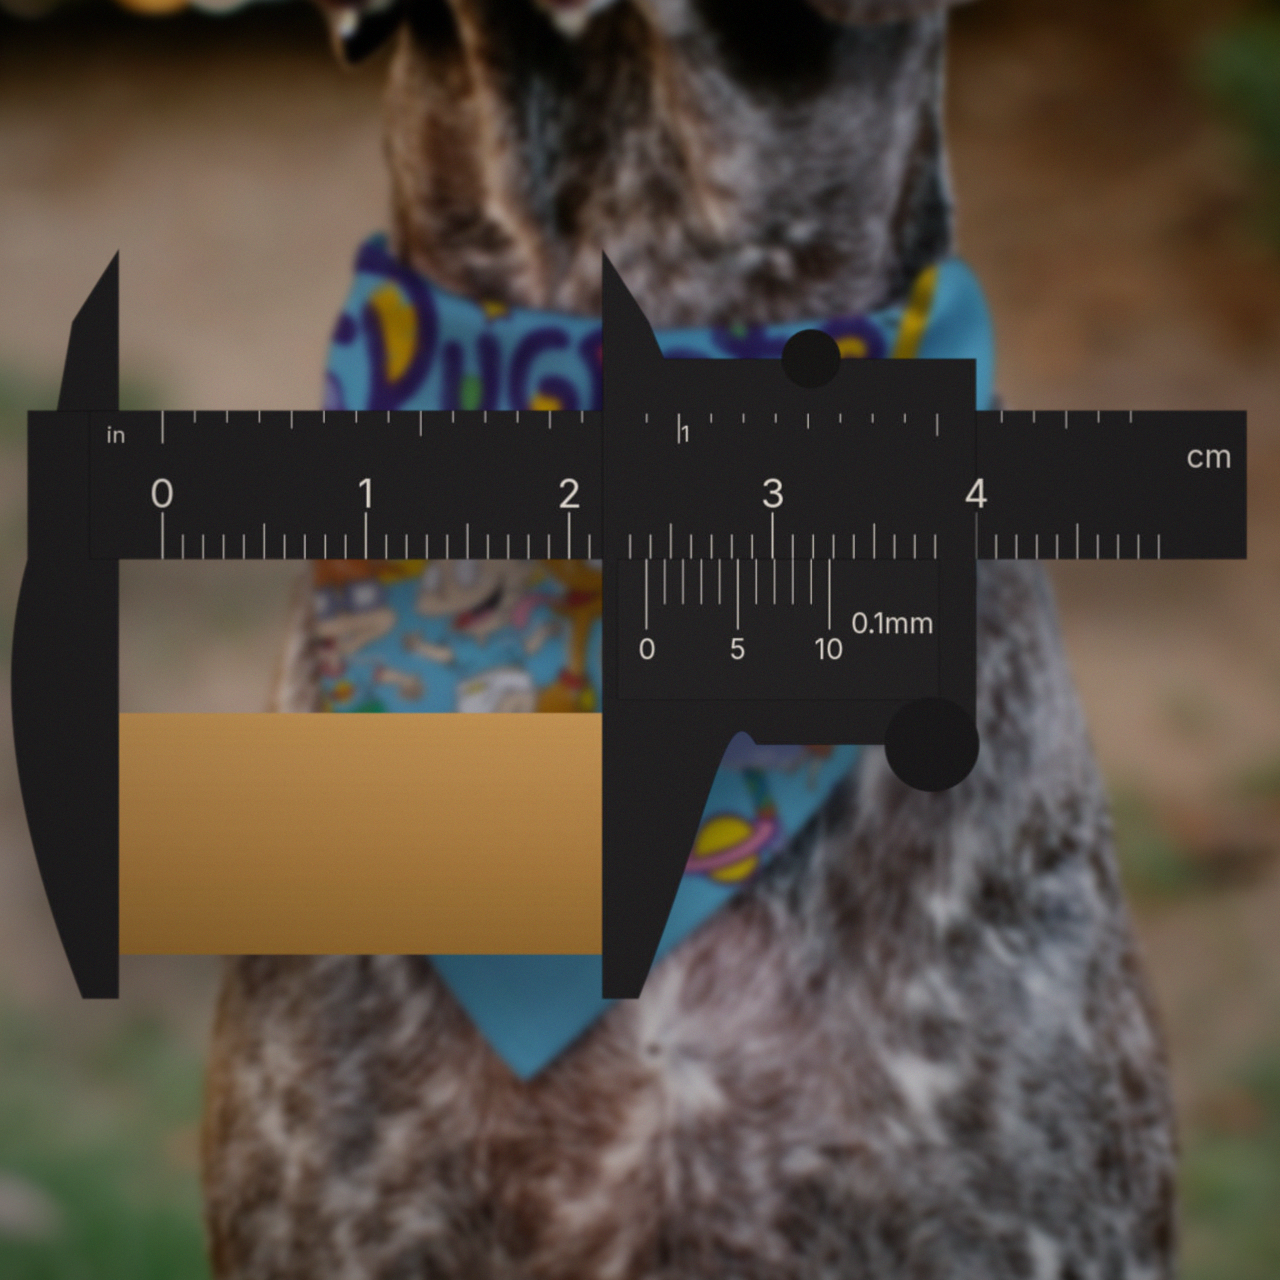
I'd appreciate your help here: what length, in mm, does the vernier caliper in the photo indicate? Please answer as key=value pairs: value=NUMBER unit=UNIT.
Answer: value=23.8 unit=mm
